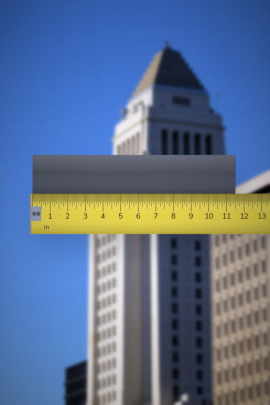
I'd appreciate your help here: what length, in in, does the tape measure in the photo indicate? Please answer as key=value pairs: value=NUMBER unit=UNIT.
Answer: value=11.5 unit=in
